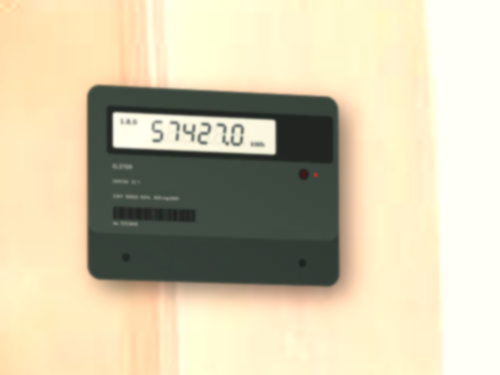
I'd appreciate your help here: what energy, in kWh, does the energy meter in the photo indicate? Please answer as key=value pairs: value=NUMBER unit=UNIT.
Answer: value=57427.0 unit=kWh
